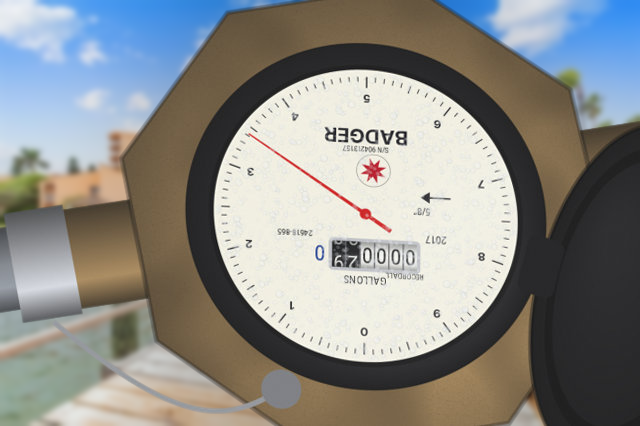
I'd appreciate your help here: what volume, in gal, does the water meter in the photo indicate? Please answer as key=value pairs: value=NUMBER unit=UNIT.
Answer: value=293.4 unit=gal
